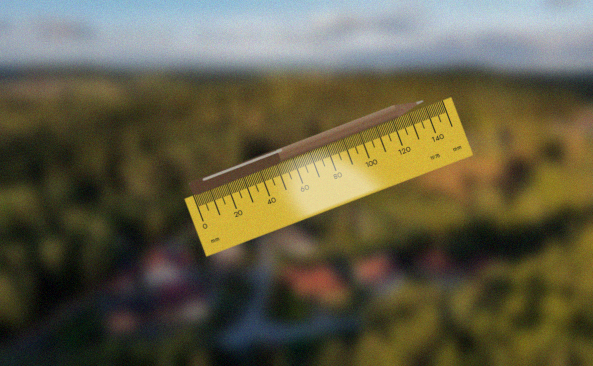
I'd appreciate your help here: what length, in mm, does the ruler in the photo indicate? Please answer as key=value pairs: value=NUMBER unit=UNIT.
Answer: value=140 unit=mm
